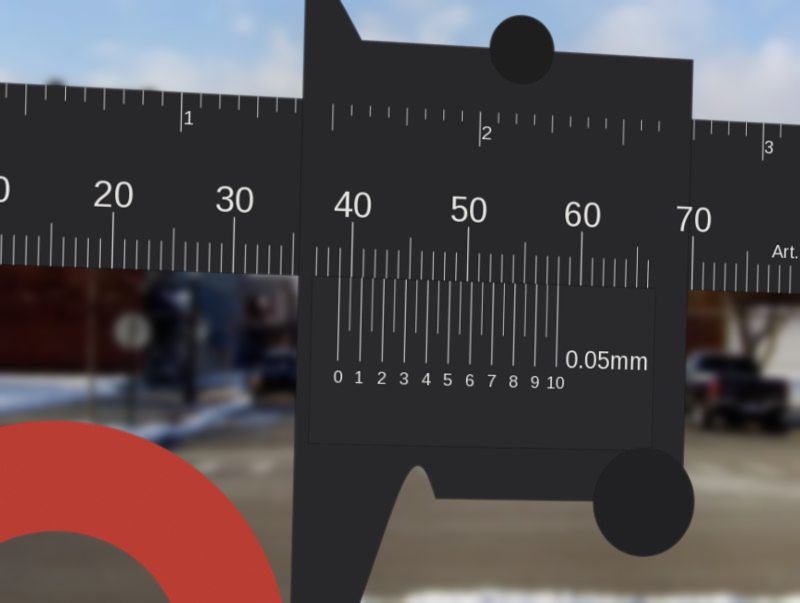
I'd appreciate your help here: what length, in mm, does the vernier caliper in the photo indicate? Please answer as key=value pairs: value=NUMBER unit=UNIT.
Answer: value=39.0 unit=mm
